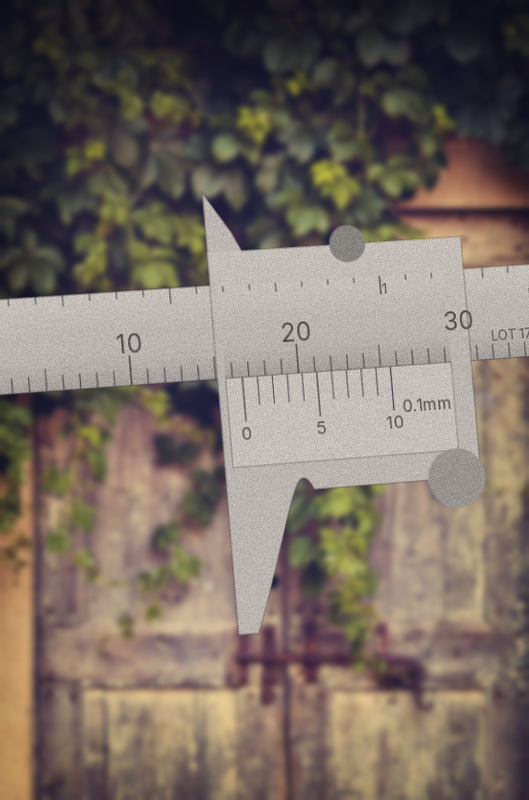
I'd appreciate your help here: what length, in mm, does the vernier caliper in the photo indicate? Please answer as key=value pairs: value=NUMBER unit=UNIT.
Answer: value=16.6 unit=mm
